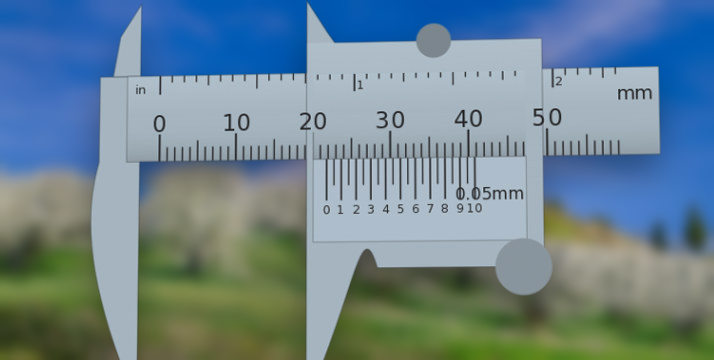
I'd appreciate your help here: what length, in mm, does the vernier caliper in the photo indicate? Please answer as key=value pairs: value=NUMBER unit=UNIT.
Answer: value=21.8 unit=mm
